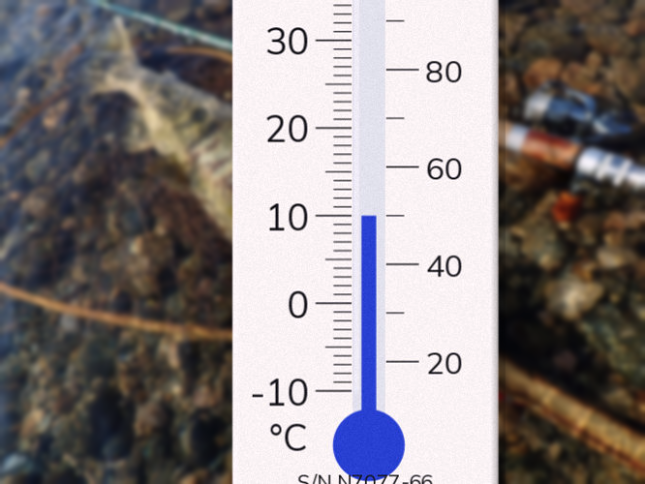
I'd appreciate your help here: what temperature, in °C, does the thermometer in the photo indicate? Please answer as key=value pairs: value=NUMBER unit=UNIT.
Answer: value=10 unit=°C
